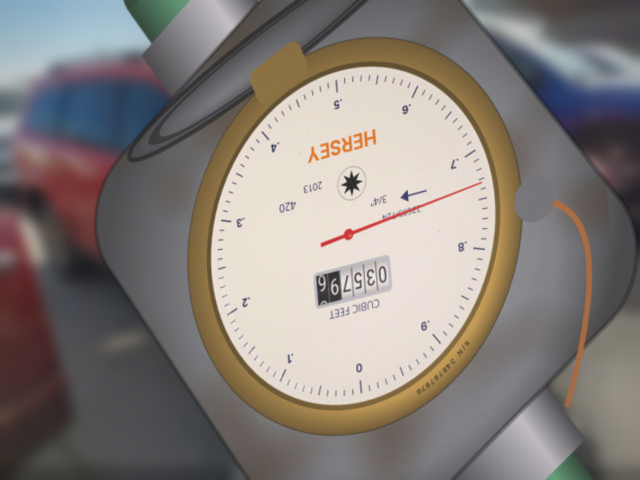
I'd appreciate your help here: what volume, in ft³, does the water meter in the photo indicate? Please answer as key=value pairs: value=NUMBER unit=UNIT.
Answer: value=35795.73 unit=ft³
